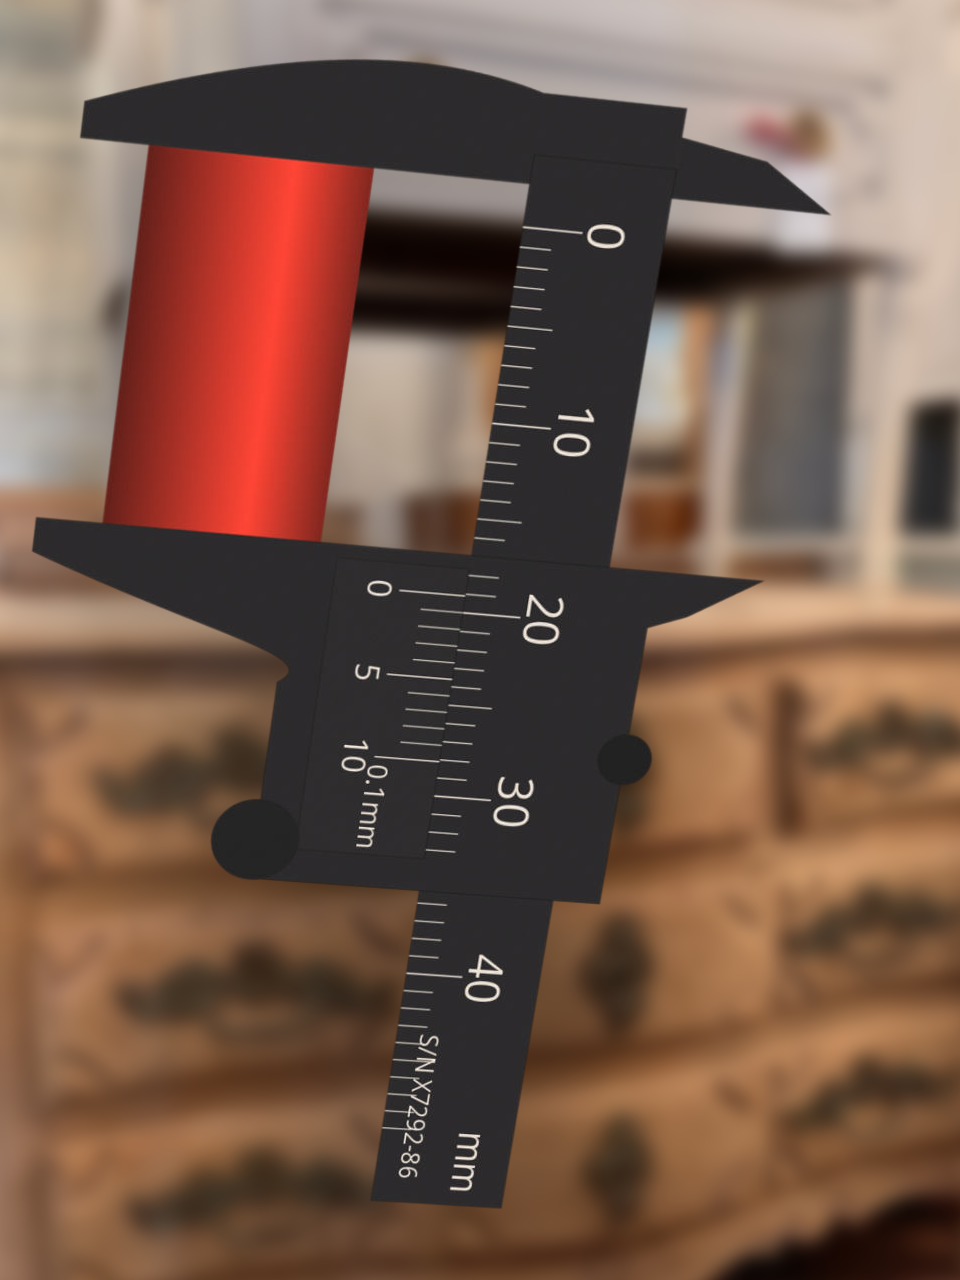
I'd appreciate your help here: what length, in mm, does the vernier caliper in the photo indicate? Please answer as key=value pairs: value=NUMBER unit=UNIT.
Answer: value=19.1 unit=mm
